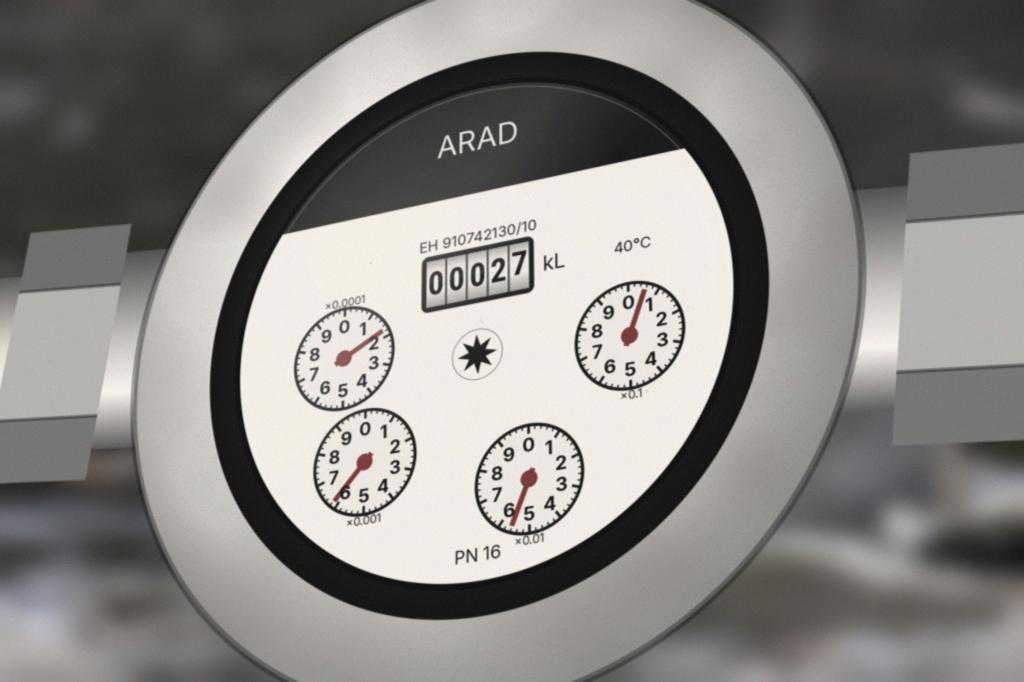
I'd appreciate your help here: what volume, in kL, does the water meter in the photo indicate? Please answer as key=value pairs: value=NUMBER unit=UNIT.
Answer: value=27.0561 unit=kL
